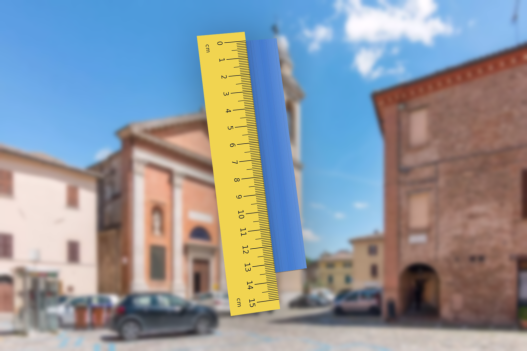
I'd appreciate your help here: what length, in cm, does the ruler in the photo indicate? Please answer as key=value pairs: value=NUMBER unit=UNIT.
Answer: value=13.5 unit=cm
